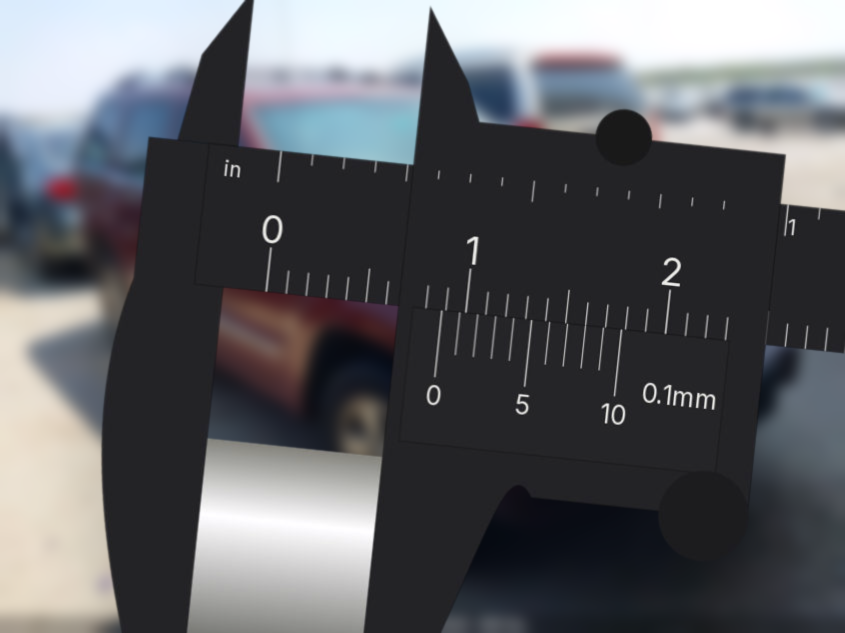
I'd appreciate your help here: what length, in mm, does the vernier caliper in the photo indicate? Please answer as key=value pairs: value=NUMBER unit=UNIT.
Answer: value=8.8 unit=mm
